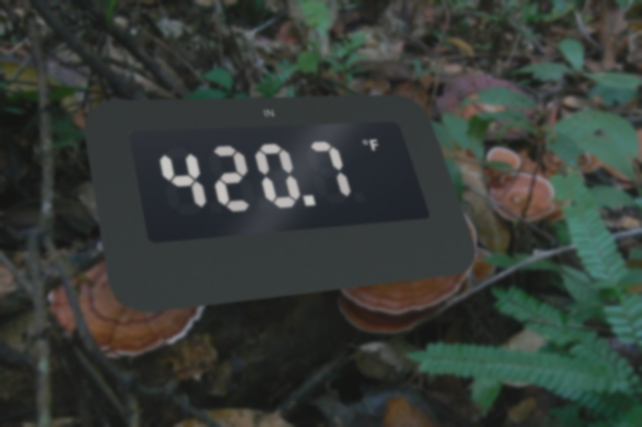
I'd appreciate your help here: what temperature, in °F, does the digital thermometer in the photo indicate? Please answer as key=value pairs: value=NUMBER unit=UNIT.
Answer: value=420.7 unit=°F
